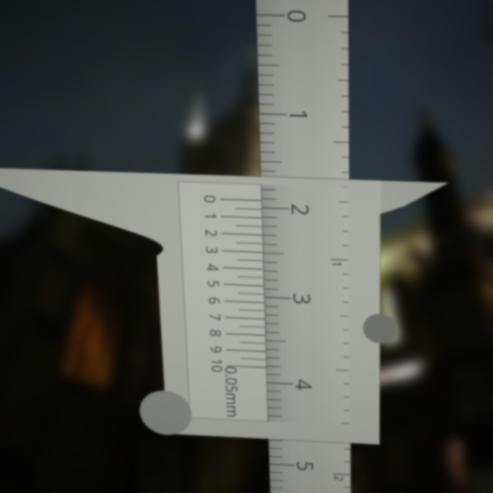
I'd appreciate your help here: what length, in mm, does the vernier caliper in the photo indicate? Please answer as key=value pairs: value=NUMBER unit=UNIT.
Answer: value=19.2 unit=mm
